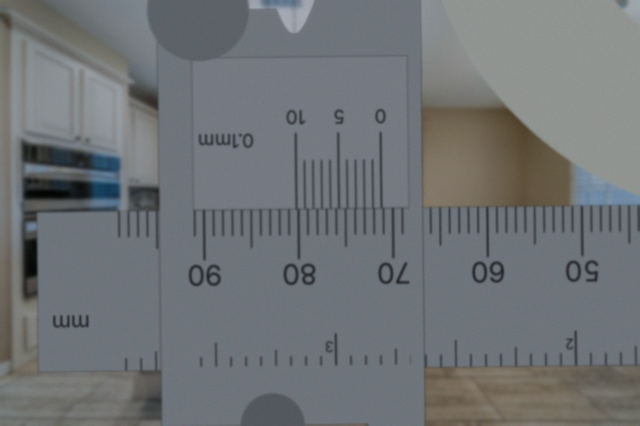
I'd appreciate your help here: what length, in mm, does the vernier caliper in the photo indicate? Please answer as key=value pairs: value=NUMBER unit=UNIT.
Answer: value=71.2 unit=mm
